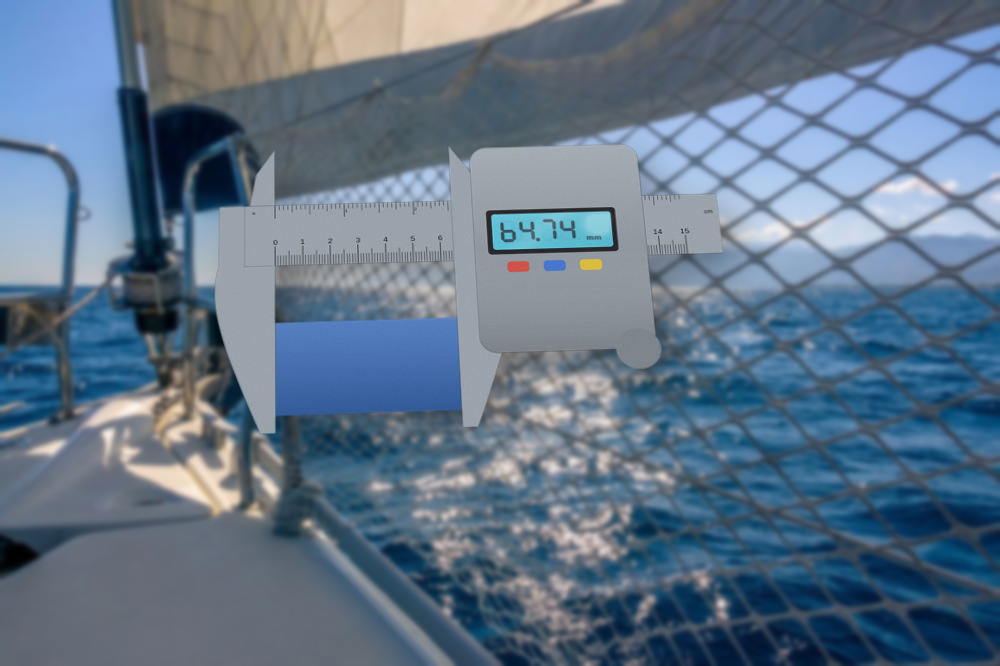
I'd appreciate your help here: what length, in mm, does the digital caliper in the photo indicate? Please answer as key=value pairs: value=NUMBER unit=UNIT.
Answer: value=64.74 unit=mm
